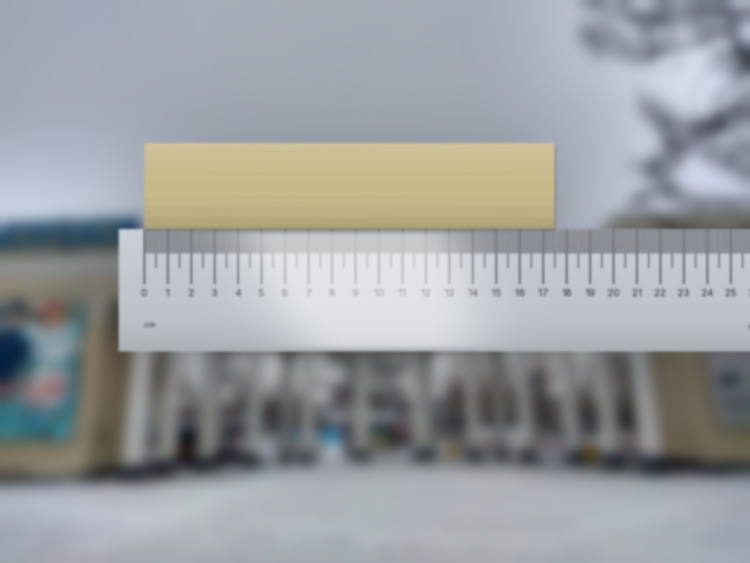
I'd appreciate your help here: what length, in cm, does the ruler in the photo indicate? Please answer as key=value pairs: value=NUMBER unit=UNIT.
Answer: value=17.5 unit=cm
